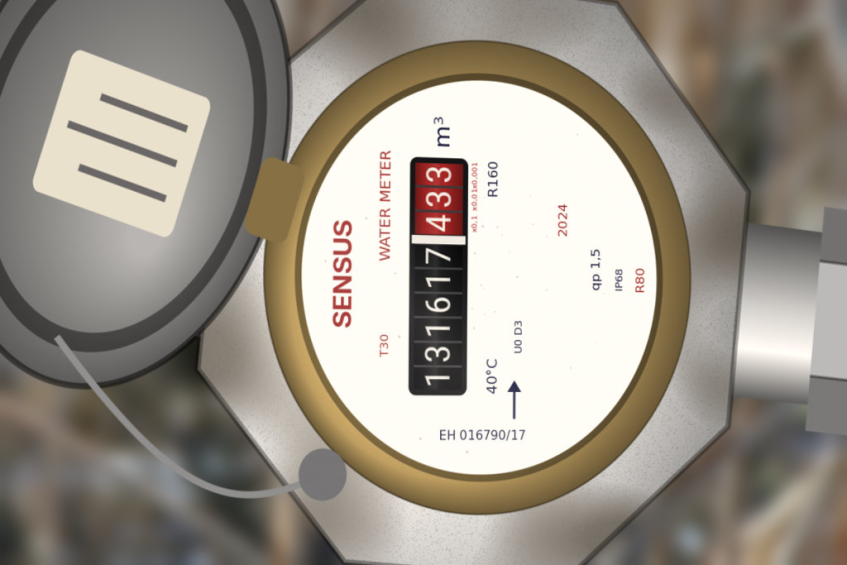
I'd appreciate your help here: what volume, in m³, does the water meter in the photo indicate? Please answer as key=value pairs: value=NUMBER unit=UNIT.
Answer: value=131617.433 unit=m³
